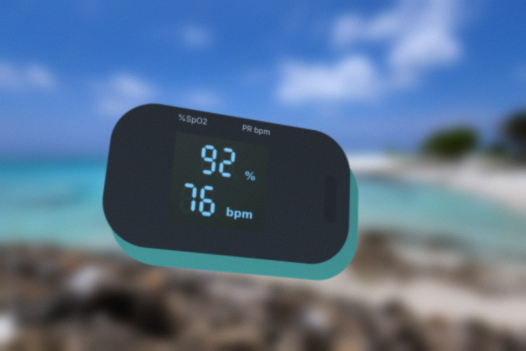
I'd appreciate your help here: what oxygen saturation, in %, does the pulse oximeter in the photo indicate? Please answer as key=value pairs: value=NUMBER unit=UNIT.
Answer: value=92 unit=%
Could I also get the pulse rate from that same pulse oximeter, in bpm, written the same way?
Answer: value=76 unit=bpm
